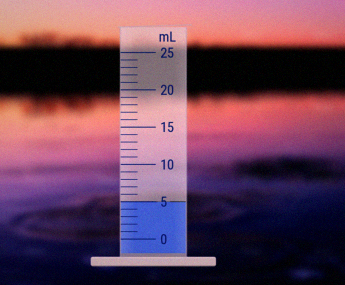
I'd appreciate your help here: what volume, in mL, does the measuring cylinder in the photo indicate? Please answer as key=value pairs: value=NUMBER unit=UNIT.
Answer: value=5 unit=mL
